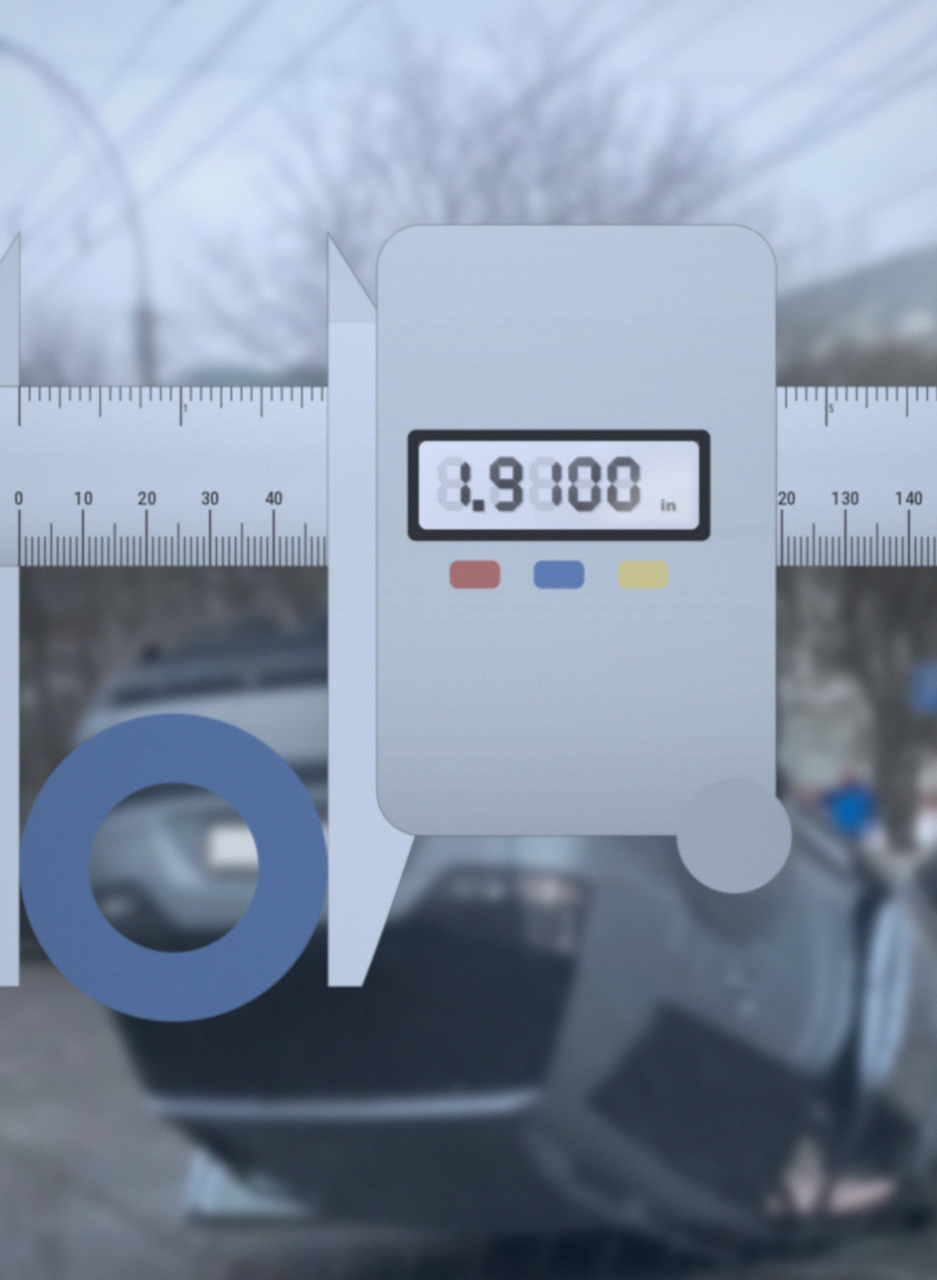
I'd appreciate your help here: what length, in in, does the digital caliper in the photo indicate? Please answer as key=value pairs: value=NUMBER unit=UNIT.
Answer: value=1.9100 unit=in
